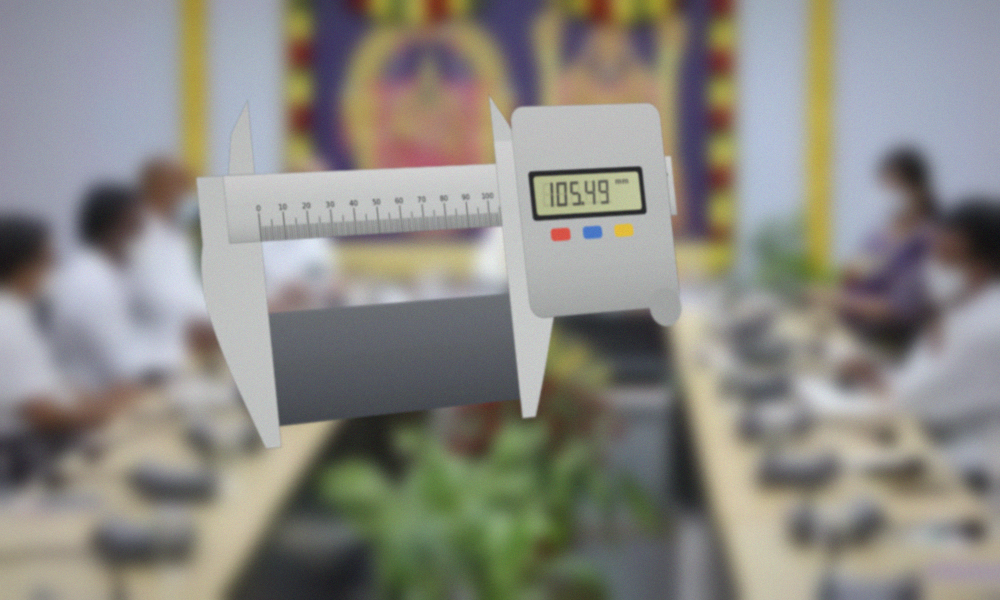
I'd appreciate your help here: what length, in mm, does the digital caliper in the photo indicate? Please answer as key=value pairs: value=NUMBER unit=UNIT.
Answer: value=105.49 unit=mm
